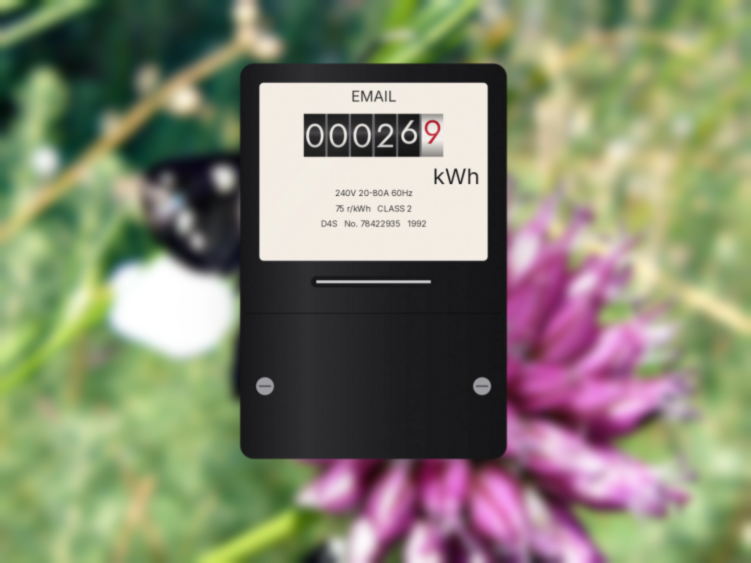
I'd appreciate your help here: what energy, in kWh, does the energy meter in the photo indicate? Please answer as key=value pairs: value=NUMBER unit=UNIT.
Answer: value=26.9 unit=kWh
